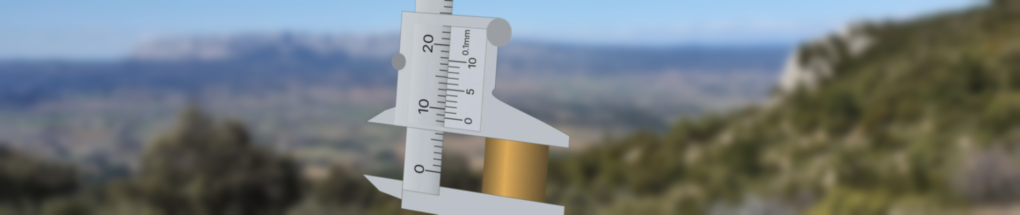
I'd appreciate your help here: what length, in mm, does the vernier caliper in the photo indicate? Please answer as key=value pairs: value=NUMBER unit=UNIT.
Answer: value=8.6 unit=mm
